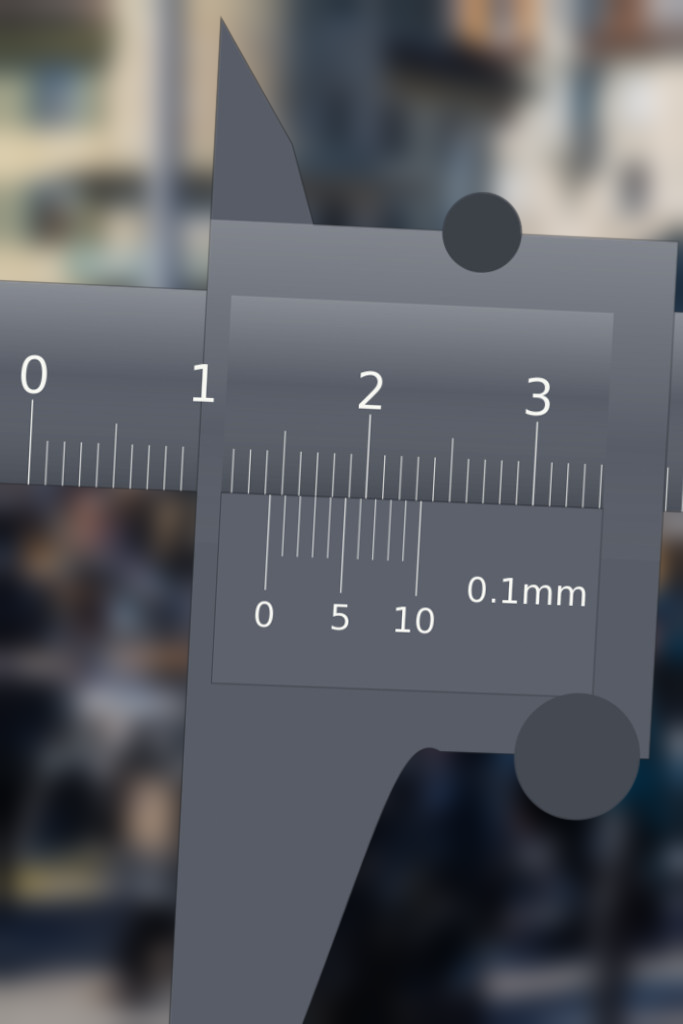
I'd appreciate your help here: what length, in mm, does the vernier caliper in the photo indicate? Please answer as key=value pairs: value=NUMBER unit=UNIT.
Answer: value=14.3 unit=mm
